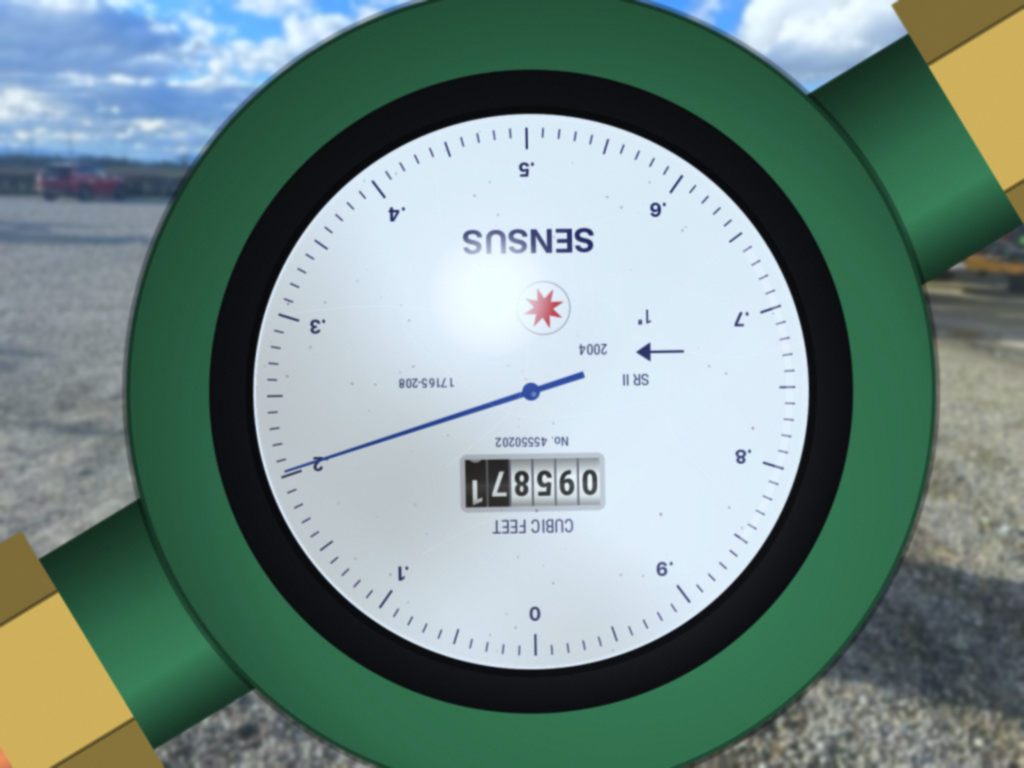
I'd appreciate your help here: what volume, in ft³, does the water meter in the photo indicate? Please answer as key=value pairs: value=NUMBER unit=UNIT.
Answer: value=95871.20 unit=ft³
